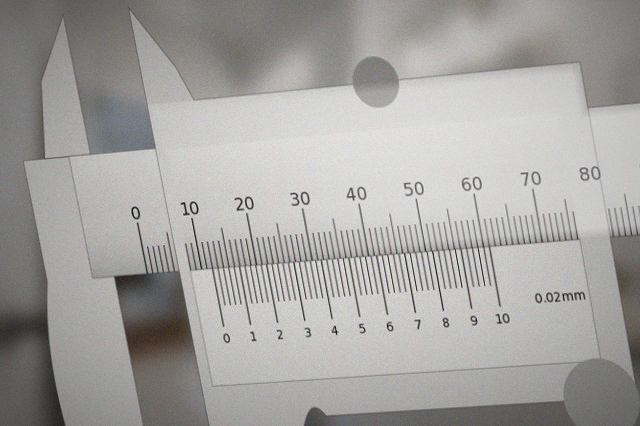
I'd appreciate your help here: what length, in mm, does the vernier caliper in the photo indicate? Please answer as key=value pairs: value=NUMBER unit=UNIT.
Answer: value=12.0 unit=mm
